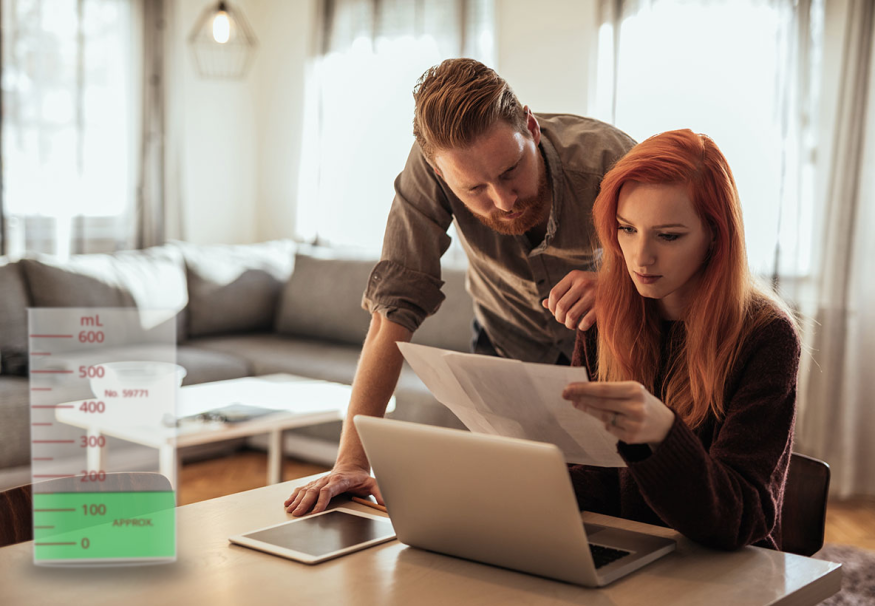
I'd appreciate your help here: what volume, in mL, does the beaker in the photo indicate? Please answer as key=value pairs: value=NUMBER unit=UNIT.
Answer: value=150 unit=mL
